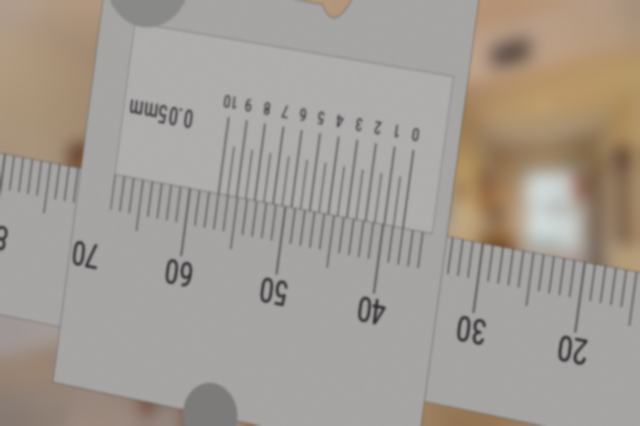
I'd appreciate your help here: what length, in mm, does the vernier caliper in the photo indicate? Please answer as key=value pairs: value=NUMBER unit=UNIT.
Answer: value=38.0 unit=mm
